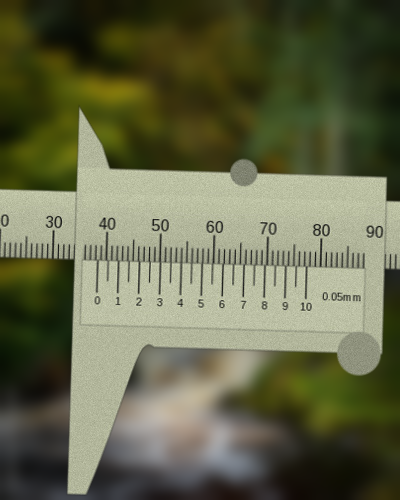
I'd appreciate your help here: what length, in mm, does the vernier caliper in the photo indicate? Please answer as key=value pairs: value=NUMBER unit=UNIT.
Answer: value=38.4 unit=mm
